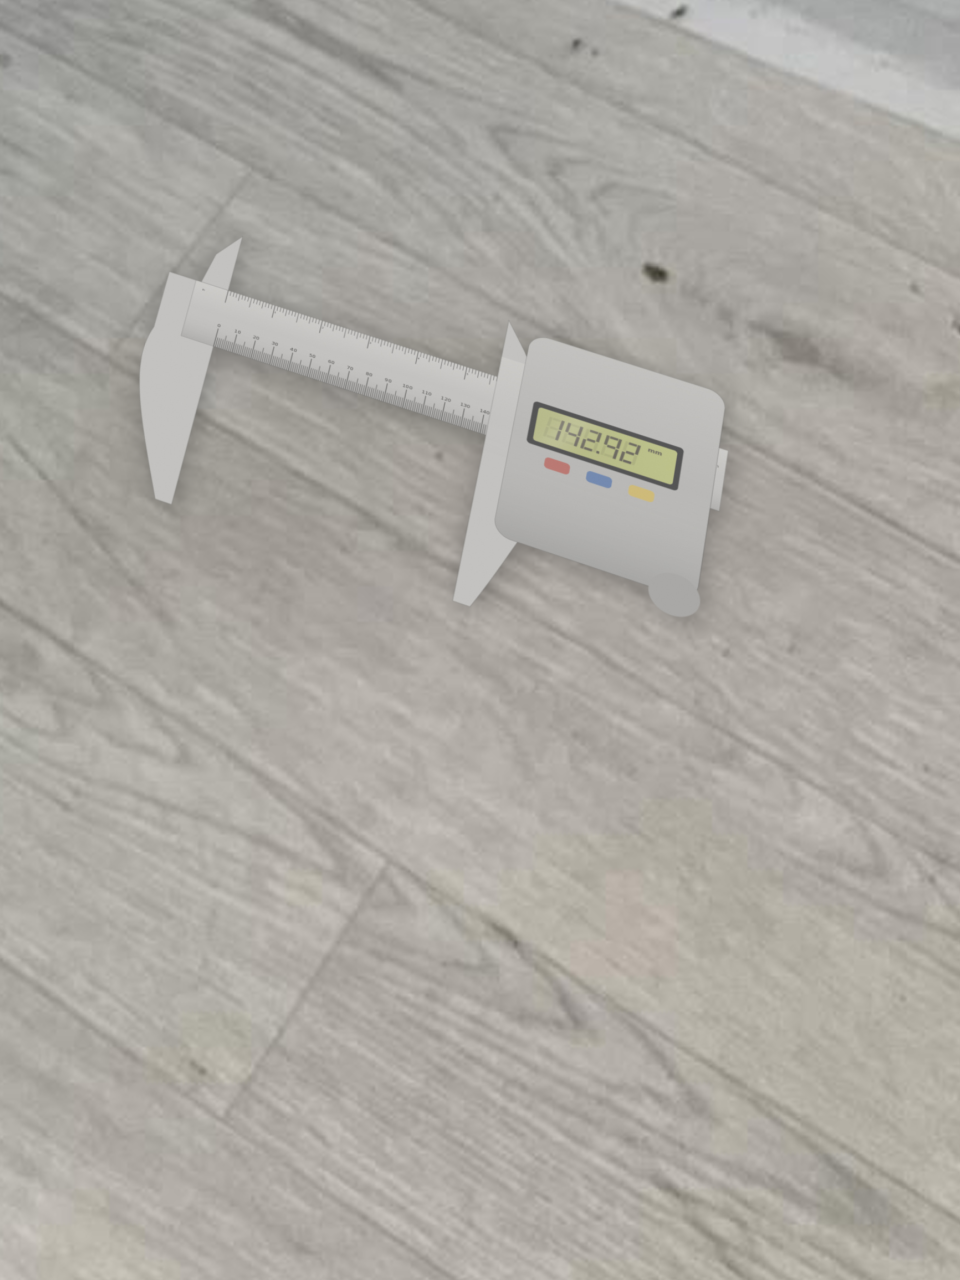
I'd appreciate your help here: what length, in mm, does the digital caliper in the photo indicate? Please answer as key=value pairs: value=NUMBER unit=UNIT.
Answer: value=142.92 unit=mm
